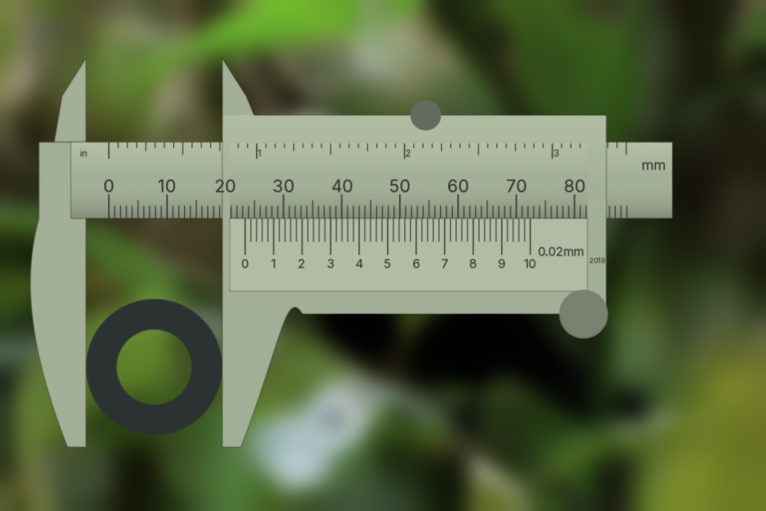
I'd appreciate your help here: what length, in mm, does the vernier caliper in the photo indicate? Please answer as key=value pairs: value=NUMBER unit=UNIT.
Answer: value=23.4 unit=mm
